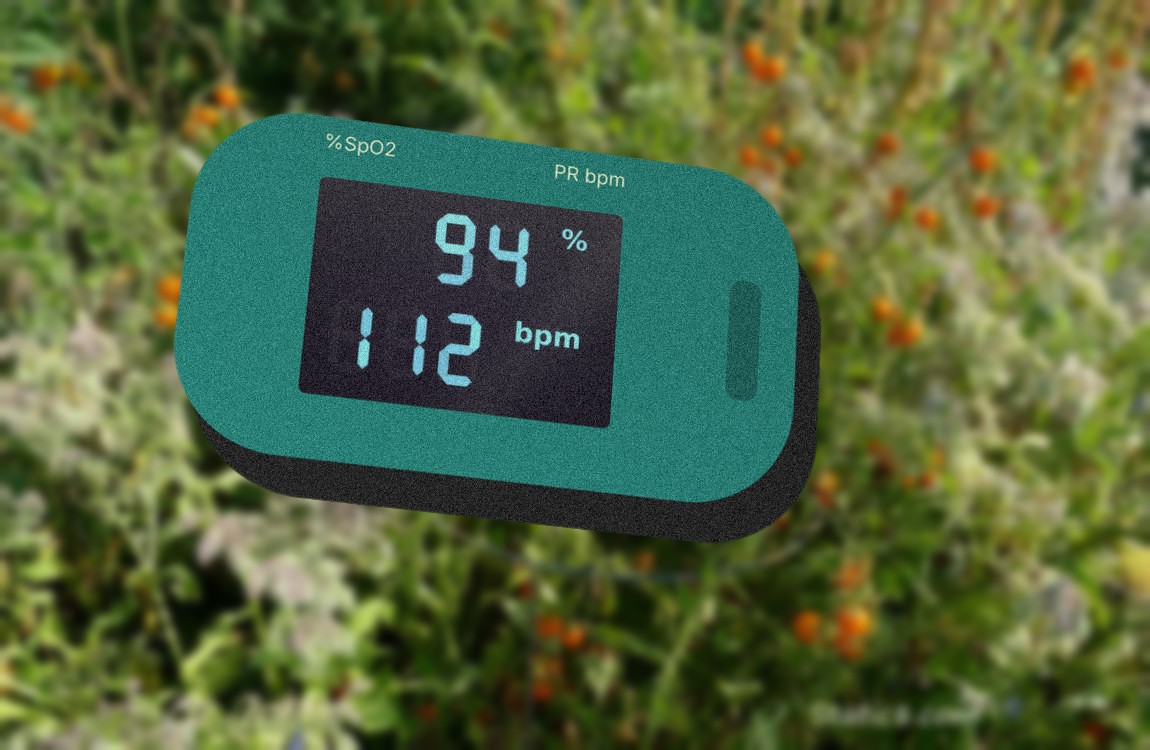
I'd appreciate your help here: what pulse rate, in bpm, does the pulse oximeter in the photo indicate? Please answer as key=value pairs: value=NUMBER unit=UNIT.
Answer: value=112 unit=bpm
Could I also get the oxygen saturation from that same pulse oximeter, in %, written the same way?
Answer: value=94 unit=%
